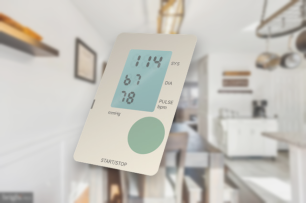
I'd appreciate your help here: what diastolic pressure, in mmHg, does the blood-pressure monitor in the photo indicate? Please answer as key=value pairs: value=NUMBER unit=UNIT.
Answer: value=67 unit=mmHg
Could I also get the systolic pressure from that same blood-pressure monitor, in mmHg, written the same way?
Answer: value=114 unit=mmHg
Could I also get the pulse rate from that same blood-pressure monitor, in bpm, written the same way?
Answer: value=78 unit=bpm
